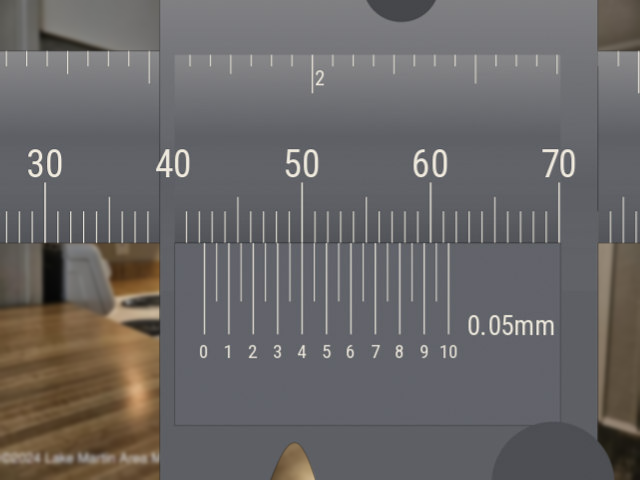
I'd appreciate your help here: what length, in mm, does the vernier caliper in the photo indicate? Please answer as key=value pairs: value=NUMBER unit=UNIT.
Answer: value=42.4 unit=mm
